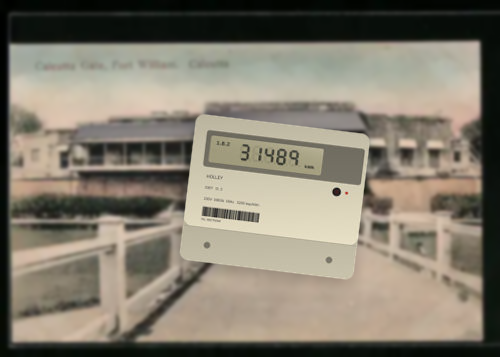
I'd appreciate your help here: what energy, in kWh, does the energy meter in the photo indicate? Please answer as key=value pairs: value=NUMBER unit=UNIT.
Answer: value=31489 unit=kWh
